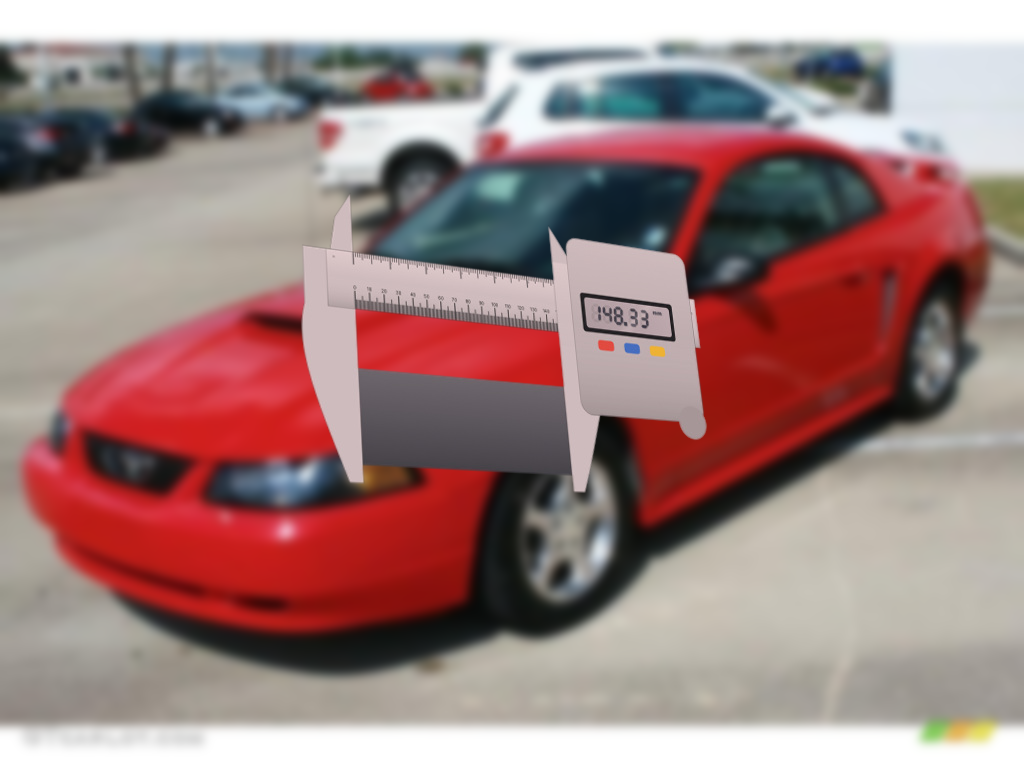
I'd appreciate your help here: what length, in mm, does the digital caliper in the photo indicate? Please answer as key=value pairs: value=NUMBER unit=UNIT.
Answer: value=148.33 unit=mm
